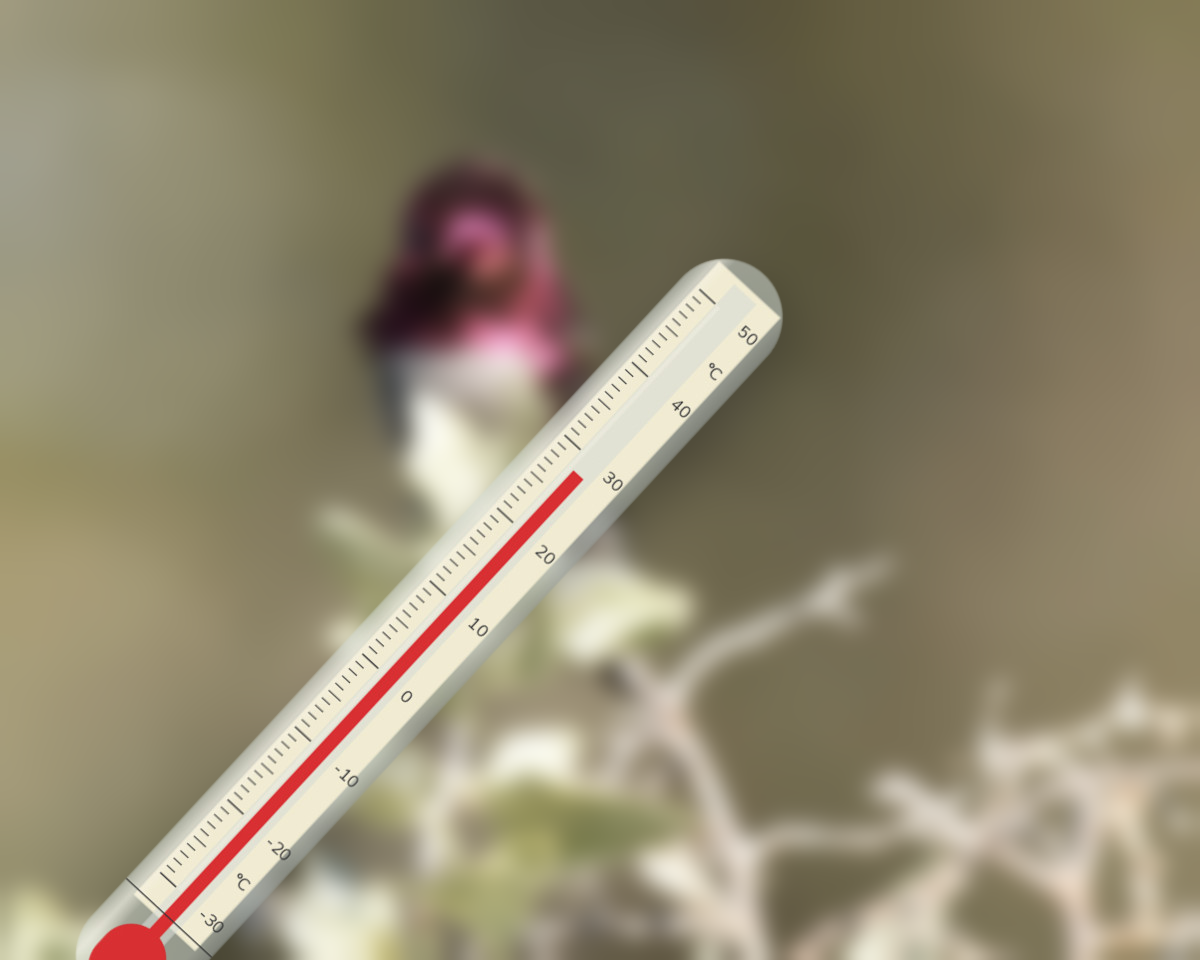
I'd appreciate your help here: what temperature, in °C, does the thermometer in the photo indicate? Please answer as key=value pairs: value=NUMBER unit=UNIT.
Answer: value=28 unit=°C
